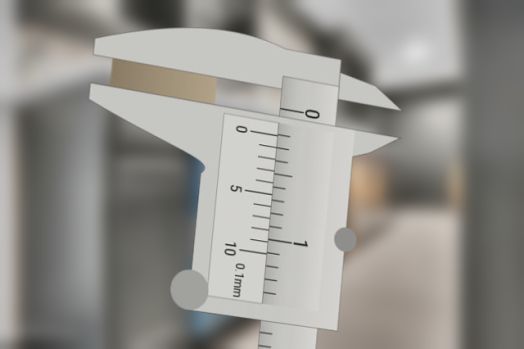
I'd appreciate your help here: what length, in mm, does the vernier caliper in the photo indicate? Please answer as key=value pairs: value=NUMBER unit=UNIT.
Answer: value=2.1 unit=mm
